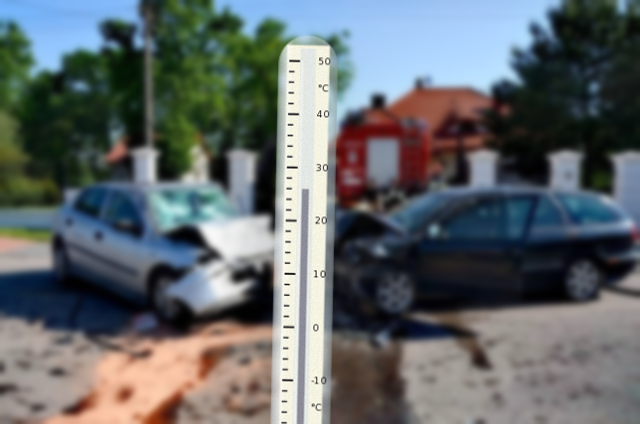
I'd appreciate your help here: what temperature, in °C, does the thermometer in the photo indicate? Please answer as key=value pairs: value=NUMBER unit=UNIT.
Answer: value=26 unit=°C
